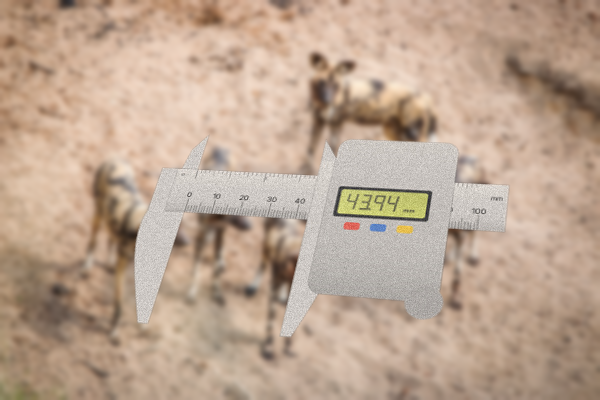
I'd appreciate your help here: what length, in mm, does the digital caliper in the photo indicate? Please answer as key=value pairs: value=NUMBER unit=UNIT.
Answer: value=43.94 unit=mm
